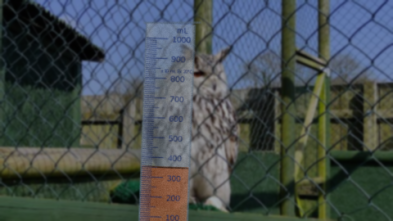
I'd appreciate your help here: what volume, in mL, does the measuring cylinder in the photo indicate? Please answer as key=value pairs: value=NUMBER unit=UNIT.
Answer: value=350 unit=mL
